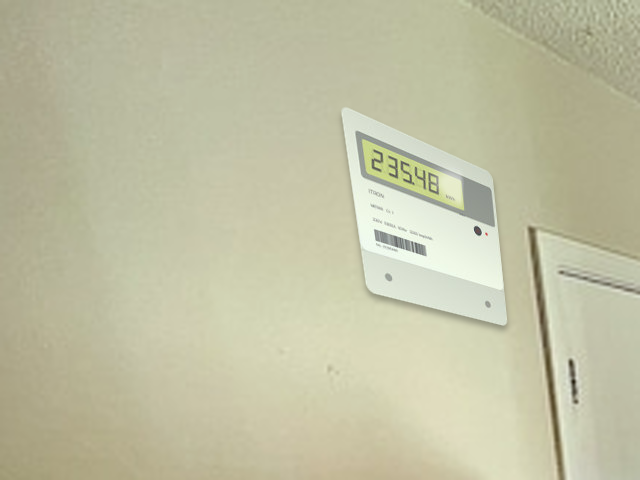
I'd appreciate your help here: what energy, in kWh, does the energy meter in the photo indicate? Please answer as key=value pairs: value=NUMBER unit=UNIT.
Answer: value=235.48 unit=kWh
